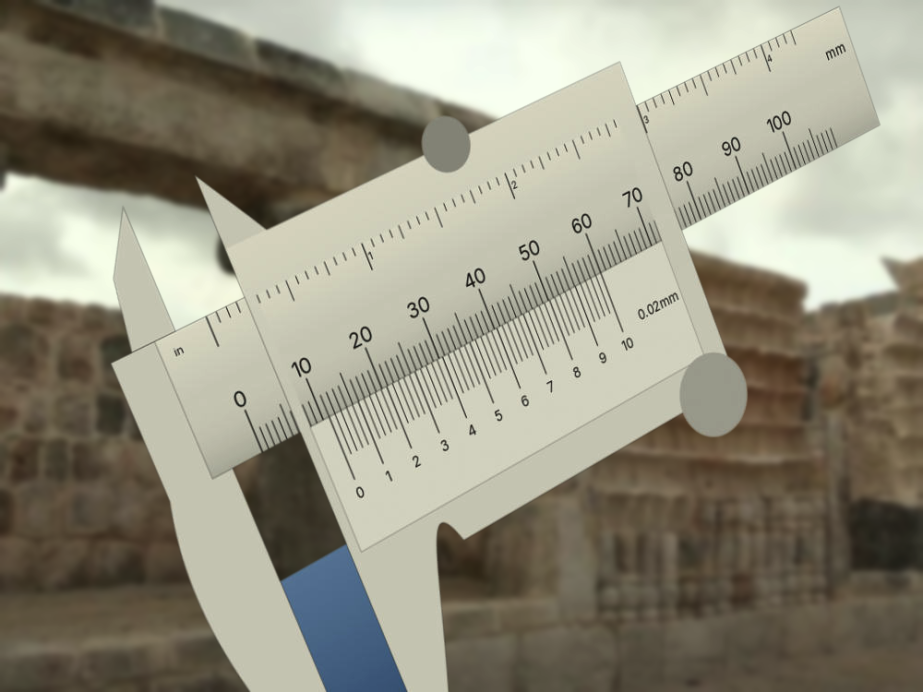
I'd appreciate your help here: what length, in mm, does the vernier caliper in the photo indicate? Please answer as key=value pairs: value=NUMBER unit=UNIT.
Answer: value=11.0 unit=mm
